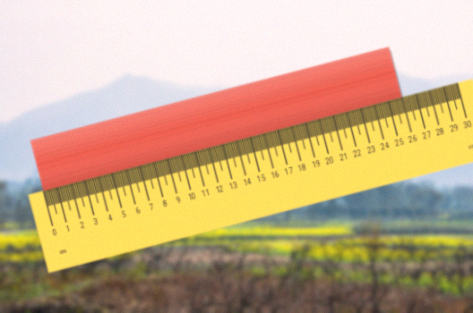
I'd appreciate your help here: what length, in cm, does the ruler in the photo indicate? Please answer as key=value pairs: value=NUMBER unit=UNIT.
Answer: value=26 unit=cm
